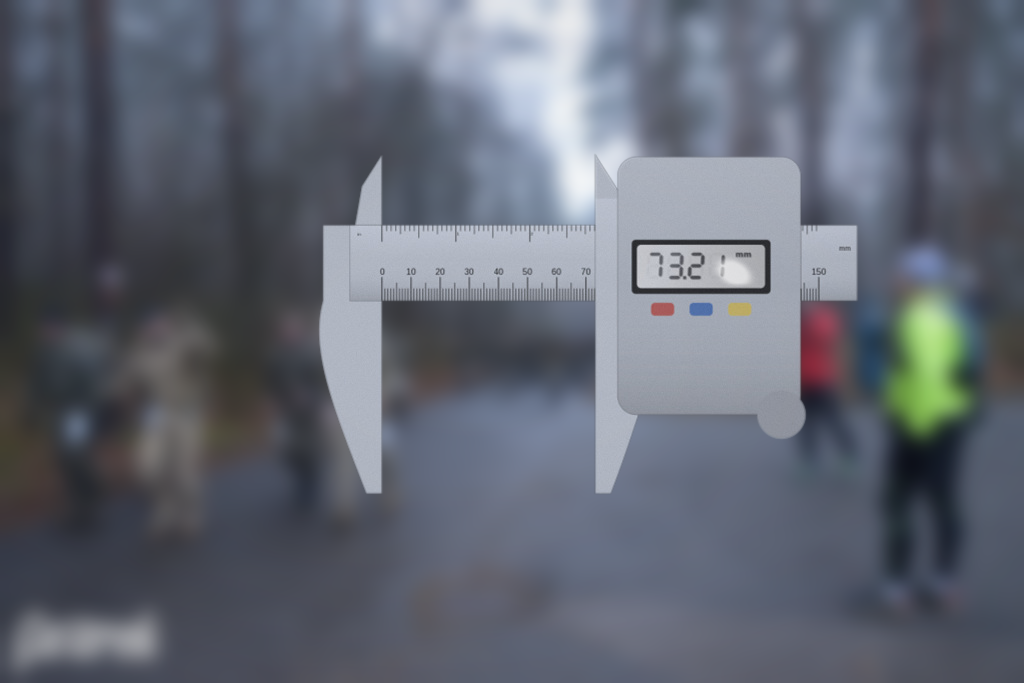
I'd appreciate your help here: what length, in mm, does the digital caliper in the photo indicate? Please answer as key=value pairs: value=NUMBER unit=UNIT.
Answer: value=73.21 unit=mm
